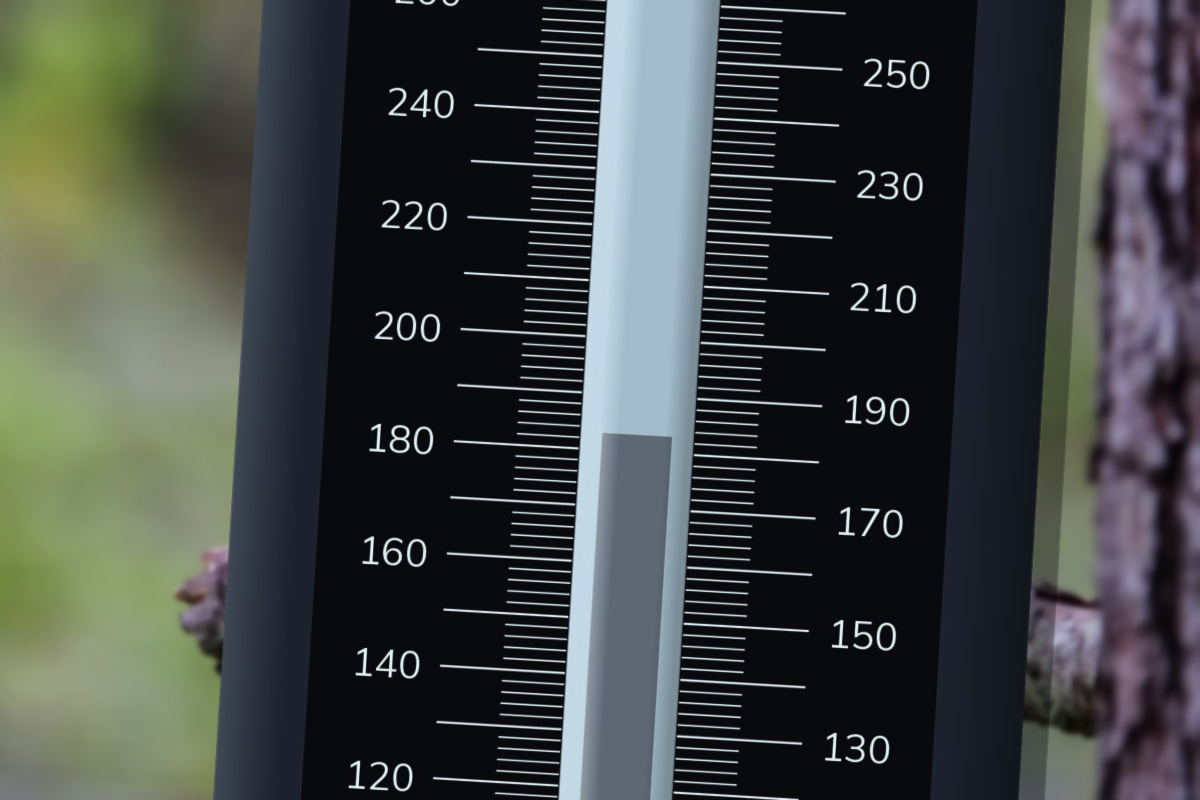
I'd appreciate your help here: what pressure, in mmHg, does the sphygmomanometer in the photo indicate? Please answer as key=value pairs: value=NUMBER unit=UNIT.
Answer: value=183 unit=mmHg
